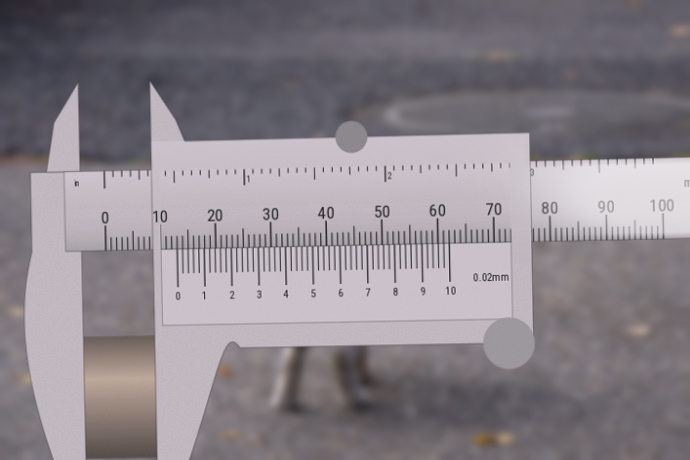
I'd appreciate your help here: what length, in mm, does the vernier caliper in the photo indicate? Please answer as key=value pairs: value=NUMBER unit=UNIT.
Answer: value=13.0 unit=mm
